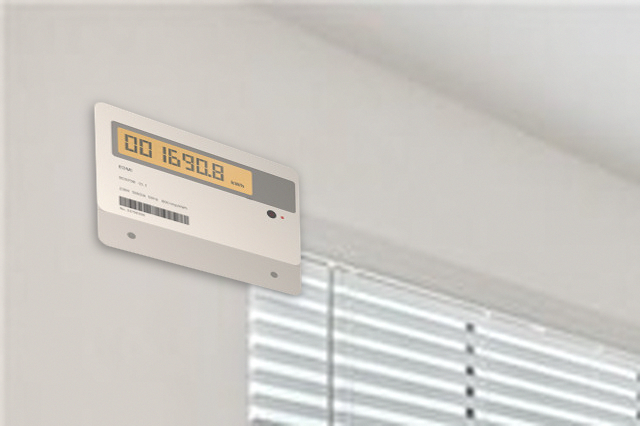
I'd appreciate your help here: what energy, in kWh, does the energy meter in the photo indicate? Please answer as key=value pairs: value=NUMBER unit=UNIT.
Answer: value=1690.8 unit=kWh
